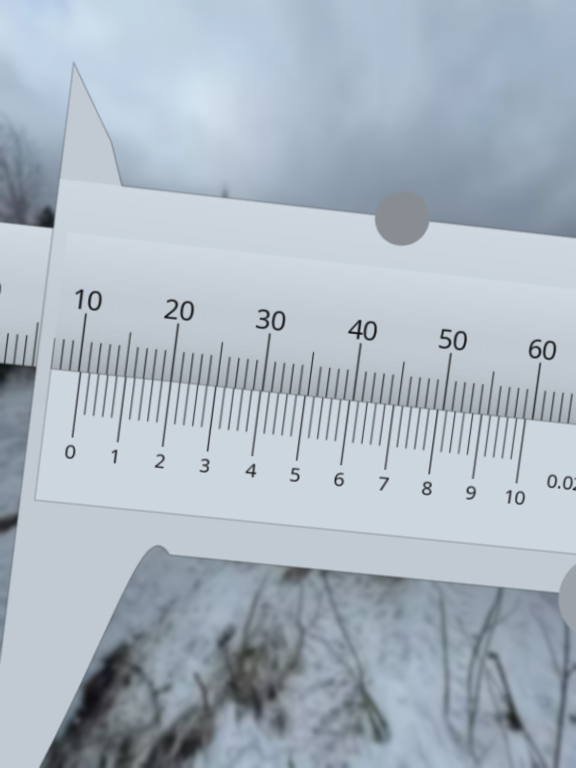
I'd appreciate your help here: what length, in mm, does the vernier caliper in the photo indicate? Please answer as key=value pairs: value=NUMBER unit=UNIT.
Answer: value=10.2 unit=mm
